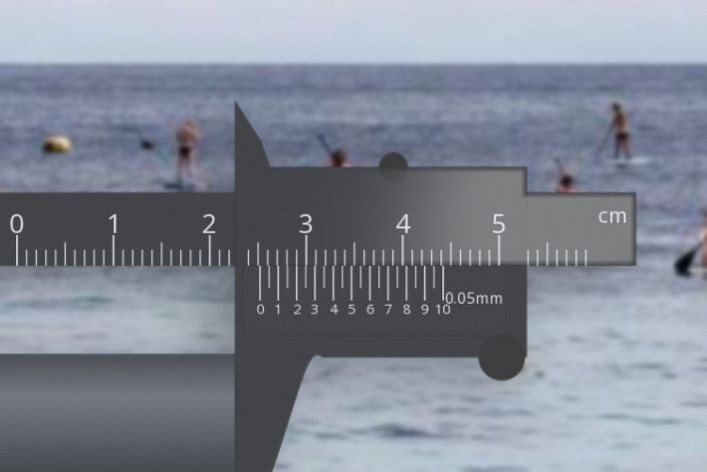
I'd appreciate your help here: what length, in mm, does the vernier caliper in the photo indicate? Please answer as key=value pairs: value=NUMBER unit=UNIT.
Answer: value=25.2 unit=mm
